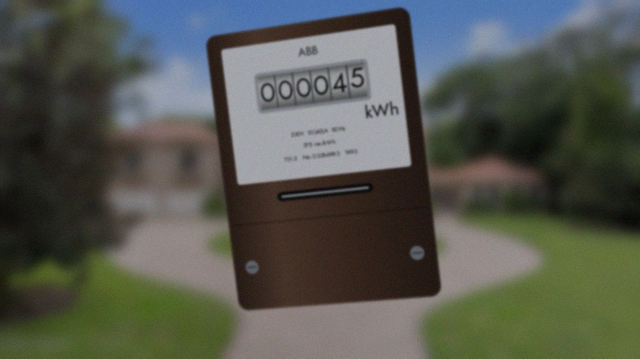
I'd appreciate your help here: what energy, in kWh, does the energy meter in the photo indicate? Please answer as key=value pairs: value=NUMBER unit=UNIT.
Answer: value=45 unit=kWh
